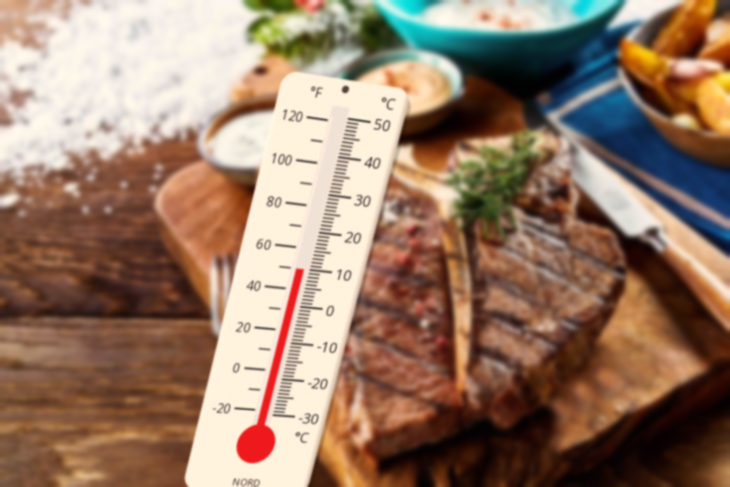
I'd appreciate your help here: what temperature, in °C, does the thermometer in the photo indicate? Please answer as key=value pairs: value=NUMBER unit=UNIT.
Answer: value=10 unit=°C
